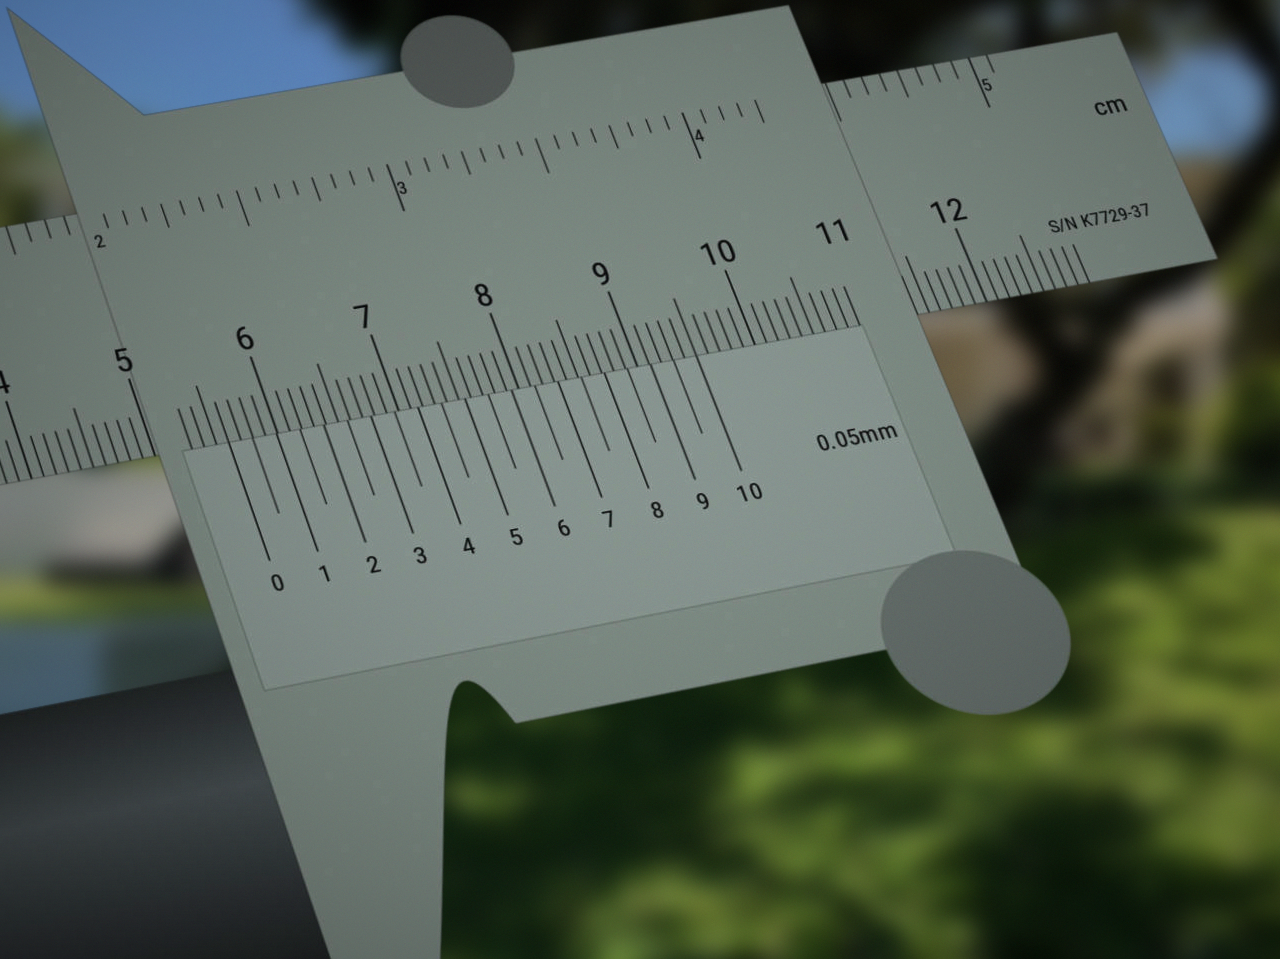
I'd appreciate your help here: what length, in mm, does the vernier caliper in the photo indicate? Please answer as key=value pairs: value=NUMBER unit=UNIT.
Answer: value=56.0 unit=mm
